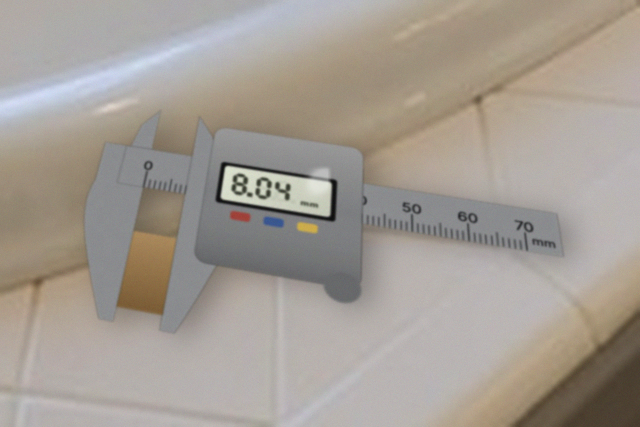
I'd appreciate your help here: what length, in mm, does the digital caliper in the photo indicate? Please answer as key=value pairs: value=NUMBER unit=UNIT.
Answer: value=8.04 unit=mm
